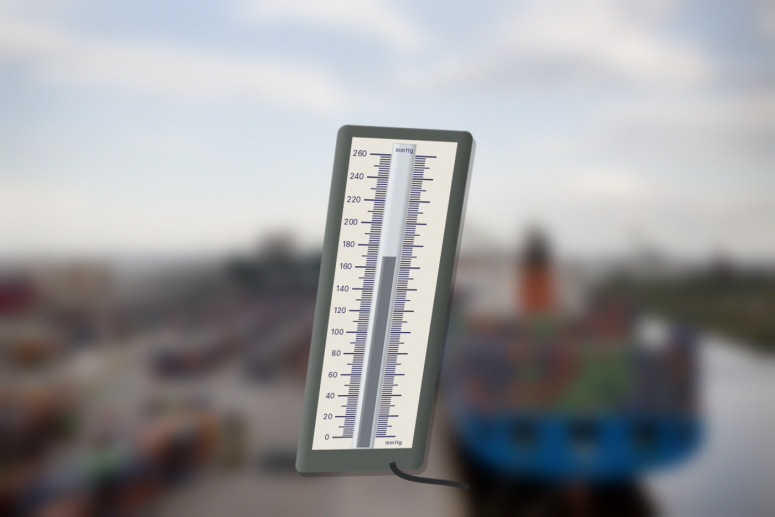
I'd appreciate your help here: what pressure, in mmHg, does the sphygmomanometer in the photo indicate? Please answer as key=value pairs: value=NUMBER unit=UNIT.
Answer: value=170 unit=mmHg
